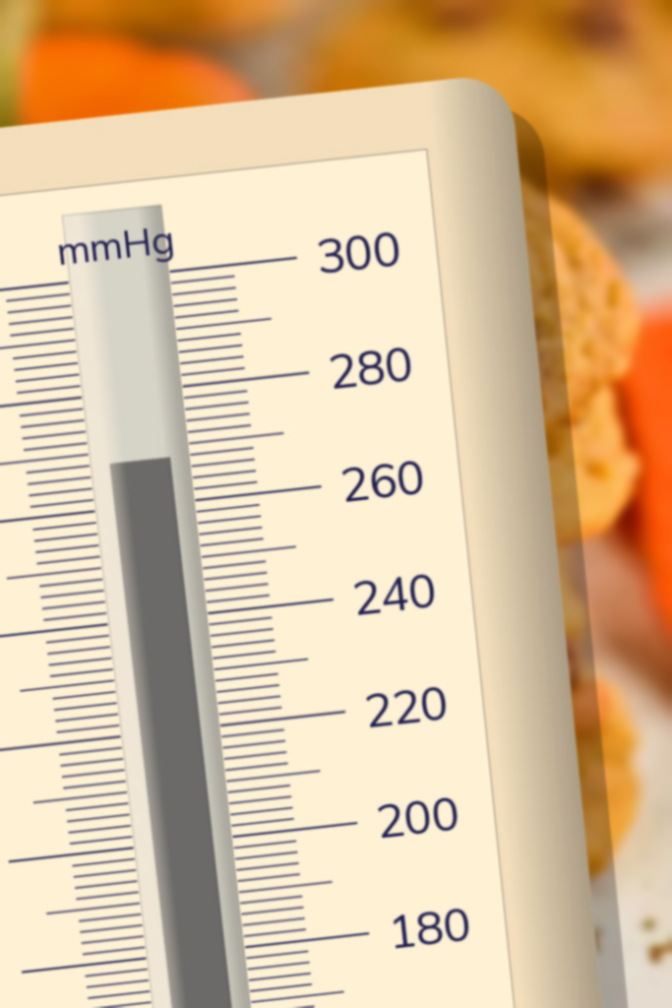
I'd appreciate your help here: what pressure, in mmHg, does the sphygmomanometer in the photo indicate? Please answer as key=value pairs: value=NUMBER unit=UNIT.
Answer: value=268 unit=mmHg
